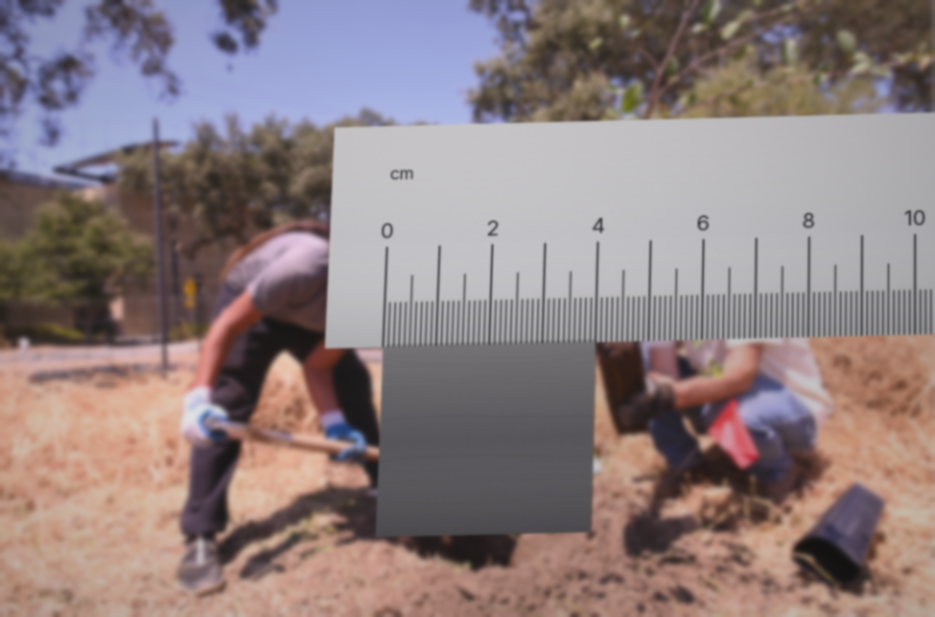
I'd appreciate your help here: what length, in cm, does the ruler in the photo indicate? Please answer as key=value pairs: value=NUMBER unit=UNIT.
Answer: value=4 unit=cm
